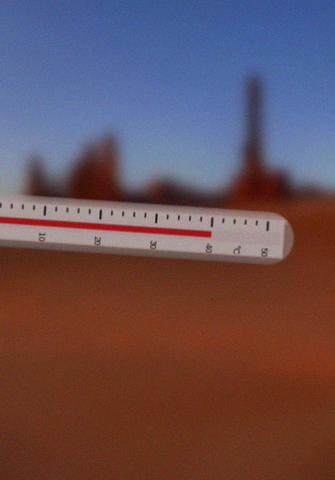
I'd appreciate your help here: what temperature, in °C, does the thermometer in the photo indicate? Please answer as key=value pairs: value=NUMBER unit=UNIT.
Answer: value=40 unit=°C
